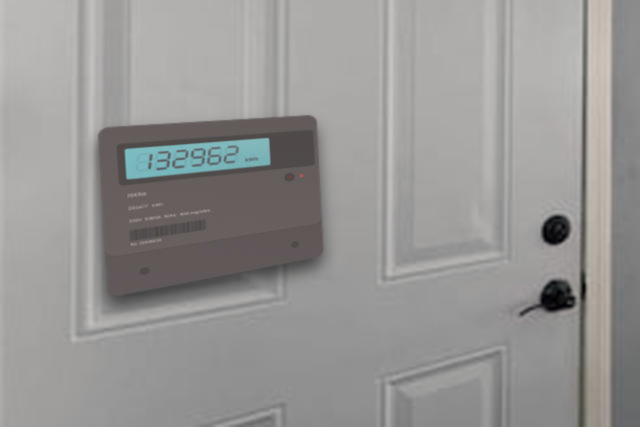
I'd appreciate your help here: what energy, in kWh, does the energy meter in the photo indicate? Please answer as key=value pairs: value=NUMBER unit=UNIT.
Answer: value=132962 unit=kWh
